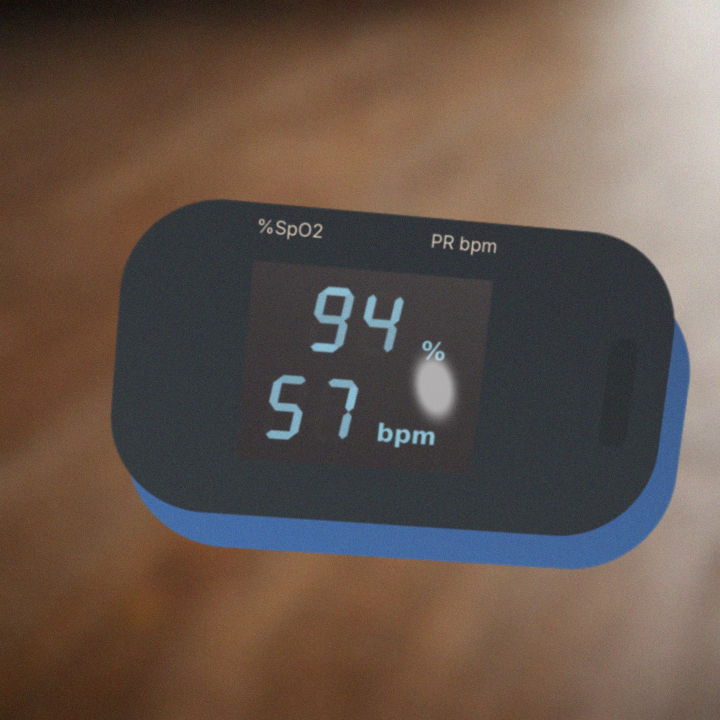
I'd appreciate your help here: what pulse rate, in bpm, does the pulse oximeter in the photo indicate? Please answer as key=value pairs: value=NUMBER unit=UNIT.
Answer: value=57 unit=bpm
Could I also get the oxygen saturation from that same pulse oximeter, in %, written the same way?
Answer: value=94 unit=%
